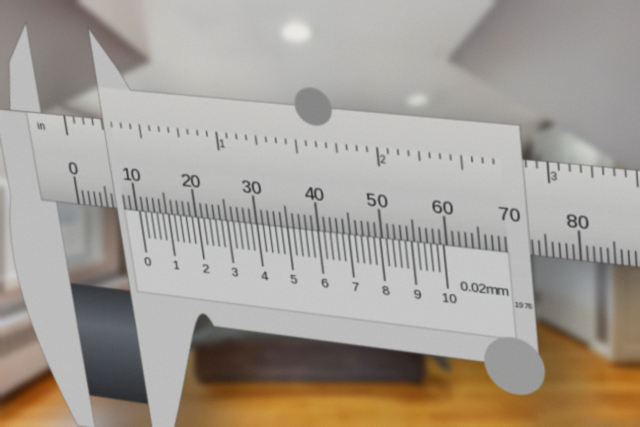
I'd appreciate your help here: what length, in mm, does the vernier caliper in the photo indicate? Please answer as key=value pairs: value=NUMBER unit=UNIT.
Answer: value=10.5 unit=mm
